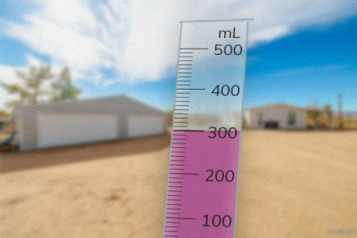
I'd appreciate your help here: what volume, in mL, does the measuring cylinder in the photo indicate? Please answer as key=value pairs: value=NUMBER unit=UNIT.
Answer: value=300 unit=mL
